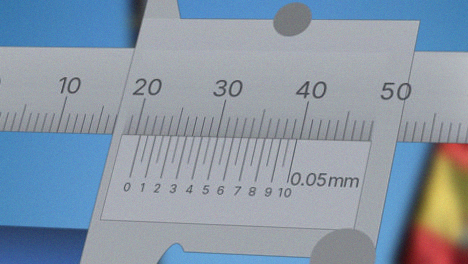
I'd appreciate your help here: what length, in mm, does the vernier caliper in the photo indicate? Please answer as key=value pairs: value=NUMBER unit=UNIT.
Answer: value=20.6 unit=mm
